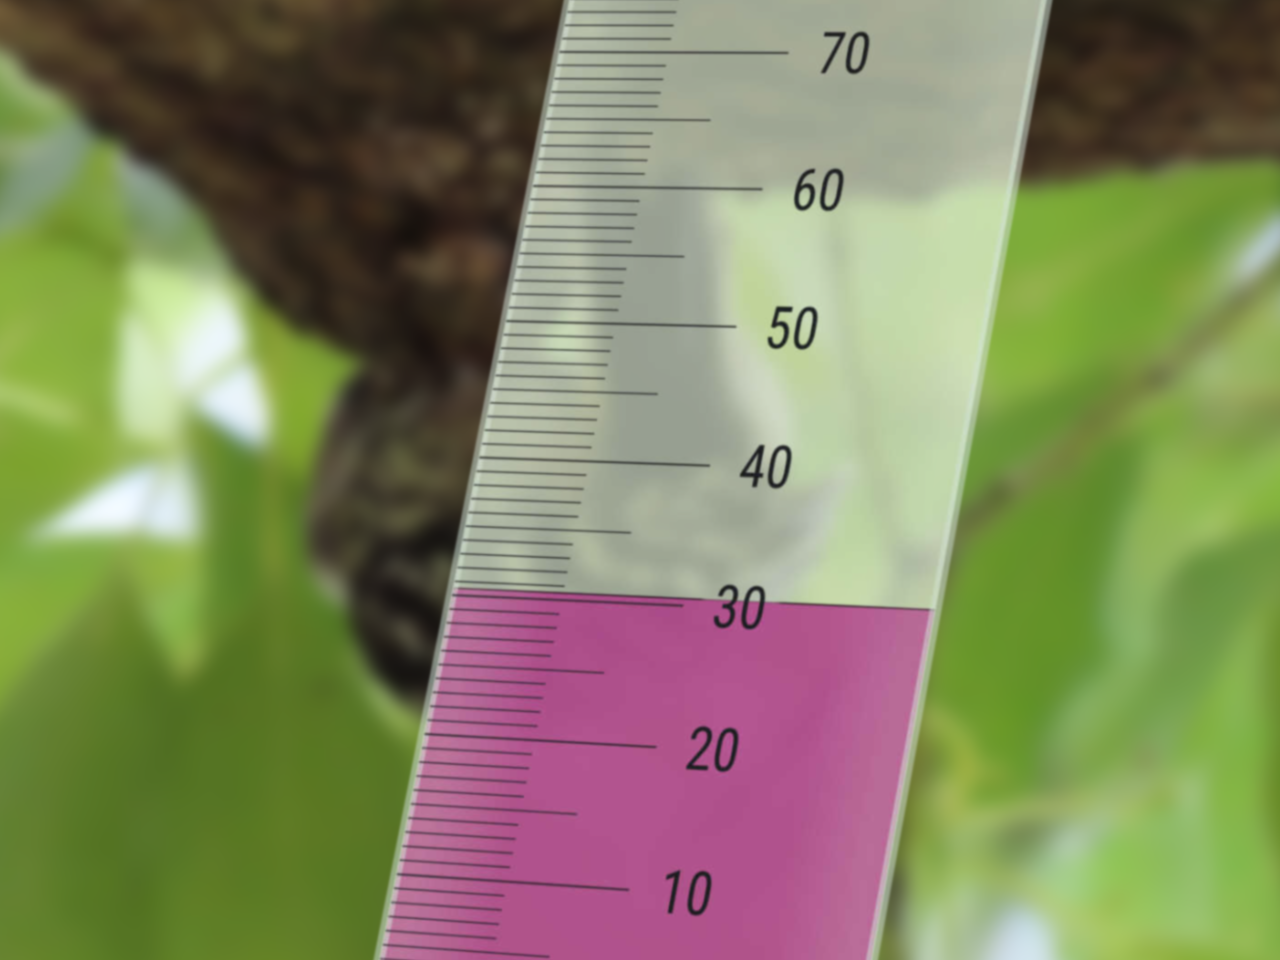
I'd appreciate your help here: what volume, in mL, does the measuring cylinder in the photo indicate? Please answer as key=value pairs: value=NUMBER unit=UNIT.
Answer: value=30.5 unit=mL
